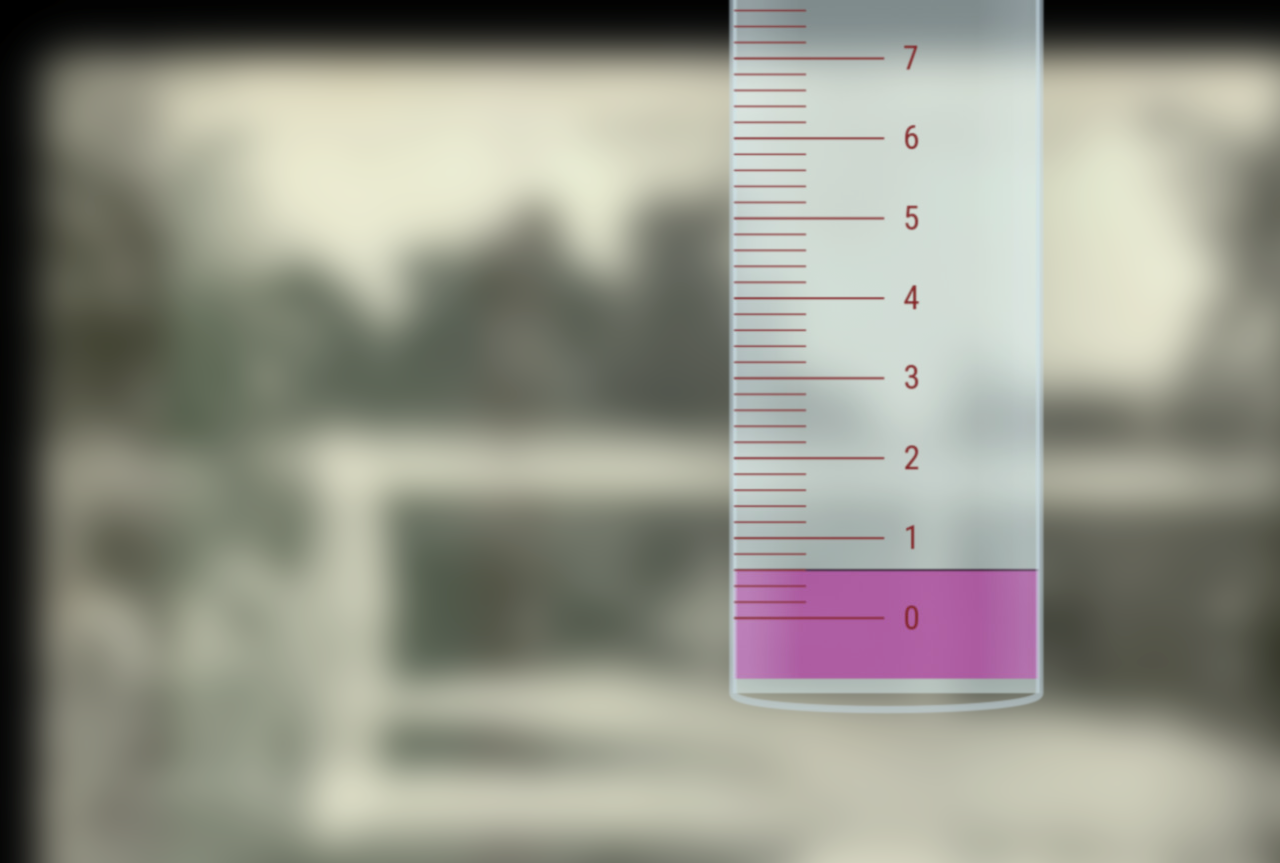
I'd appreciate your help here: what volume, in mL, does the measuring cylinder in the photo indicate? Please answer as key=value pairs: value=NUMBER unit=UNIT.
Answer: value=0.6 unit=mL
